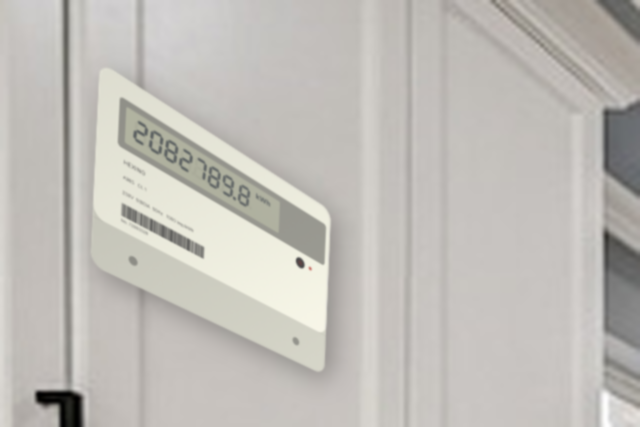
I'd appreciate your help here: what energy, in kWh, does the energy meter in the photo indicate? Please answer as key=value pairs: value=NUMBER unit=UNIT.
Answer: value=2082789.8 unit=kWh
